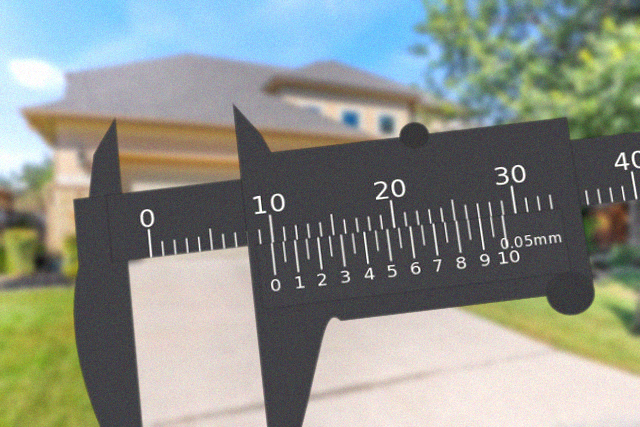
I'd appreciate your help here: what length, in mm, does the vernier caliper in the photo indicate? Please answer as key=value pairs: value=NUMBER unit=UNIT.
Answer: value=9.9 unit=mm
